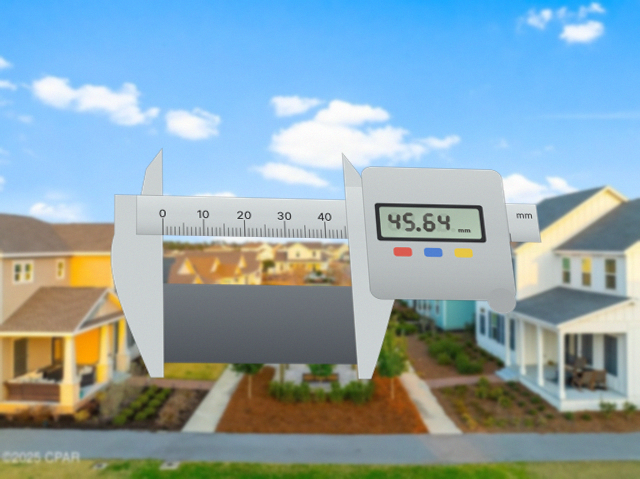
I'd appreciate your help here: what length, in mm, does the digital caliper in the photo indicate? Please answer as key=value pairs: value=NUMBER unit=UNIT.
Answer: value=45.64 unit=mm
